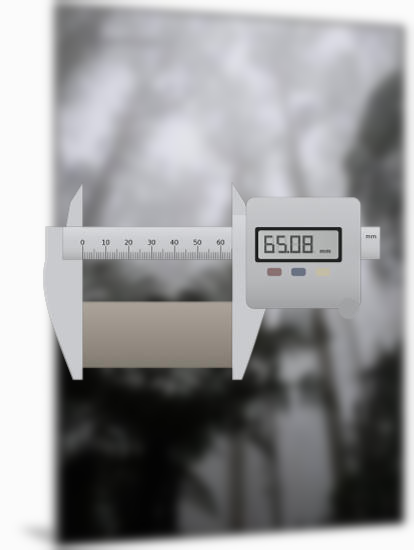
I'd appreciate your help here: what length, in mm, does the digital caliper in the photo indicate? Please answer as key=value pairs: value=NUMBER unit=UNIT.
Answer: value=65.08 unit=mm
